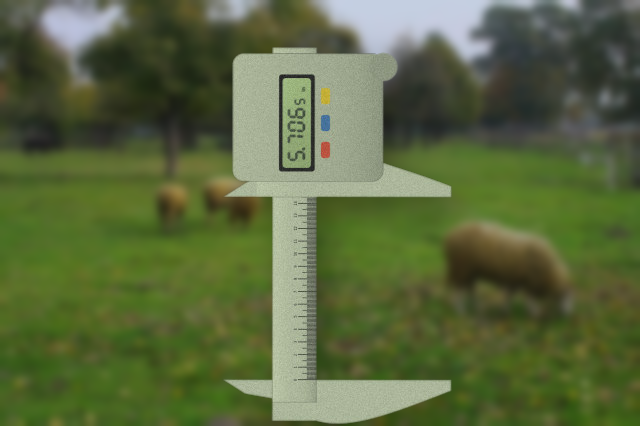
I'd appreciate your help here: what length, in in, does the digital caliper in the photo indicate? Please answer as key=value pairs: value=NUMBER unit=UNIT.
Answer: value=5.7065 unit=in
